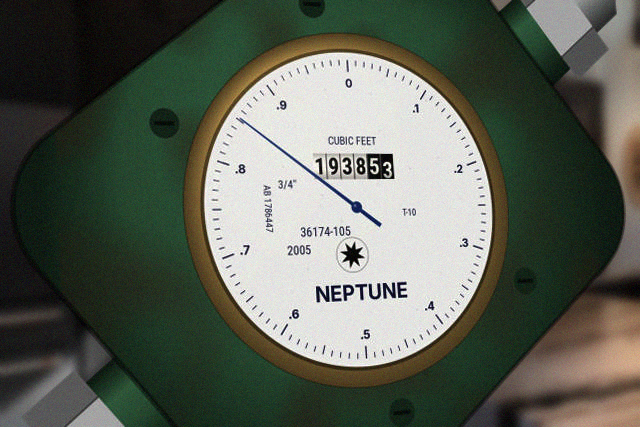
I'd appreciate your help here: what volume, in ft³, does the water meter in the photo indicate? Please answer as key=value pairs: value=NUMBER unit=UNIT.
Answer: value=193852.85 unit=ft³
